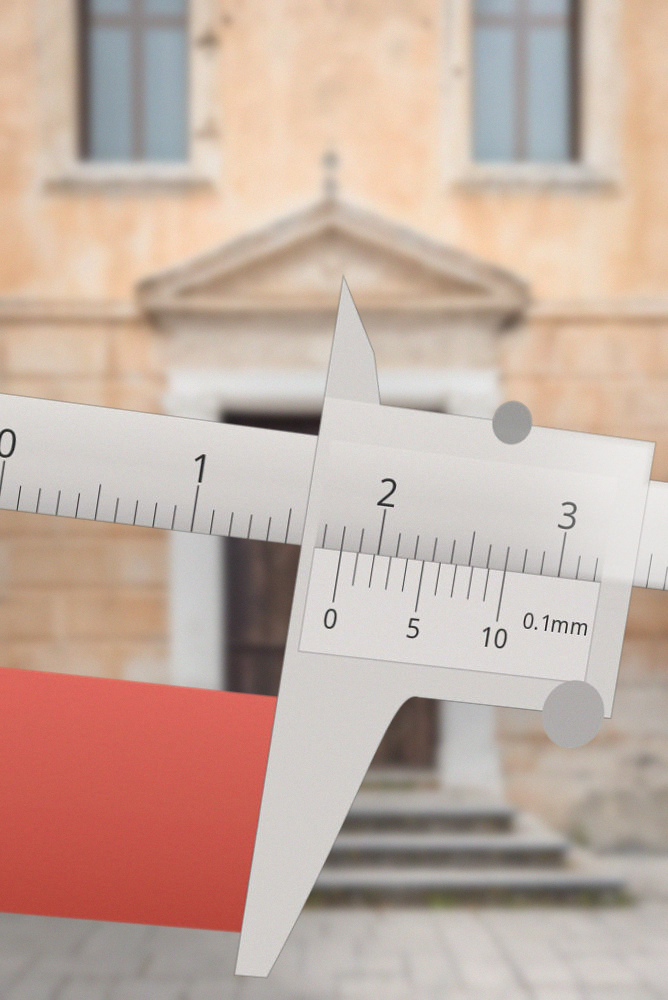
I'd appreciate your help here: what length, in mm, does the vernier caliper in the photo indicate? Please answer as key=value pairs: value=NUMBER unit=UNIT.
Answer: value=18.0 unit=mm
